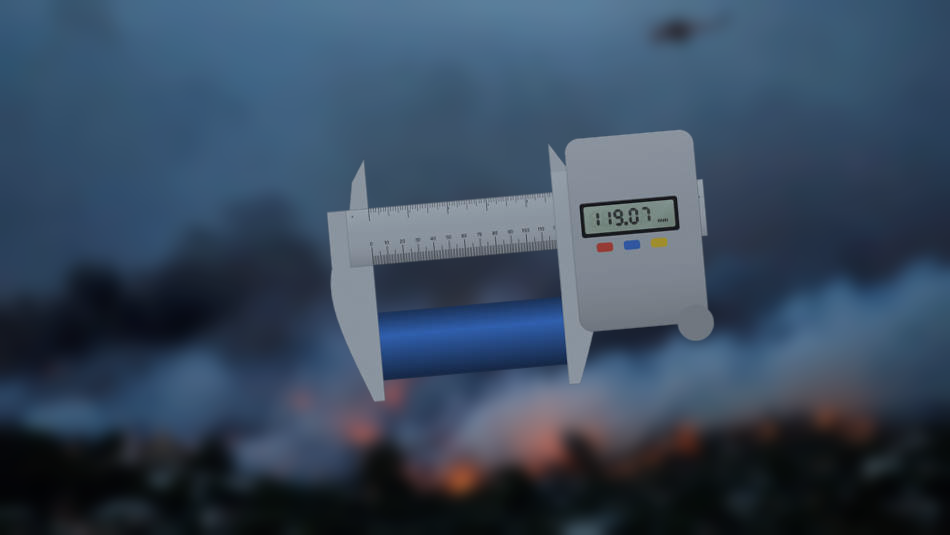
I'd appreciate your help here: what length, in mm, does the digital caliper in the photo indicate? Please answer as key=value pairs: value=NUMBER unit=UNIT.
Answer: value=119.07 unit=mm
